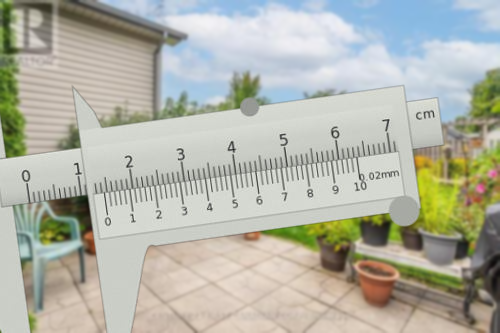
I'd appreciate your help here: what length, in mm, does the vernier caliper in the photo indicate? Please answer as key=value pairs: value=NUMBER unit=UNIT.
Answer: value=14.5 unit=mm
